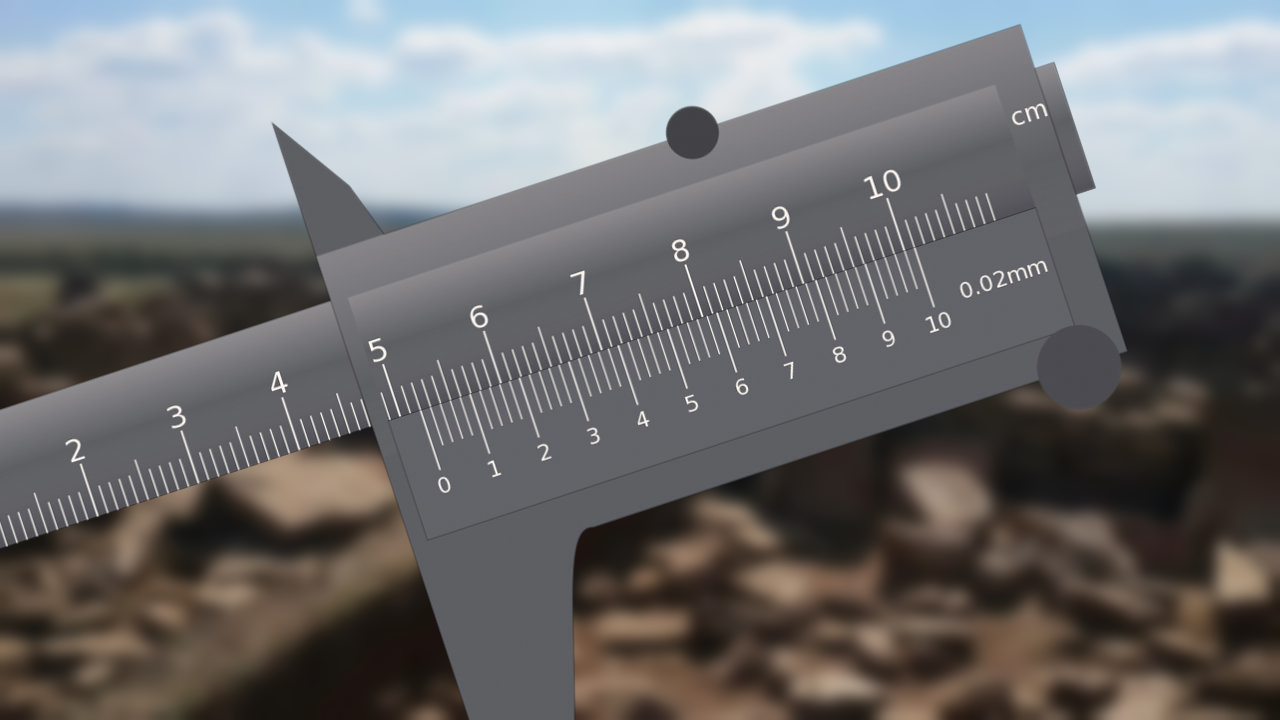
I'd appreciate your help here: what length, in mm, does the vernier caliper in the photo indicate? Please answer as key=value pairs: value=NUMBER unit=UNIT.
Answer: value=52.0 unit=mm
